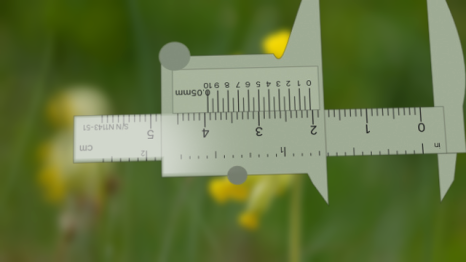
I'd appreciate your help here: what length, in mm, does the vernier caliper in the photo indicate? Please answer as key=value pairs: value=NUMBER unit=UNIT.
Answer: value=20.4 unit=mm
